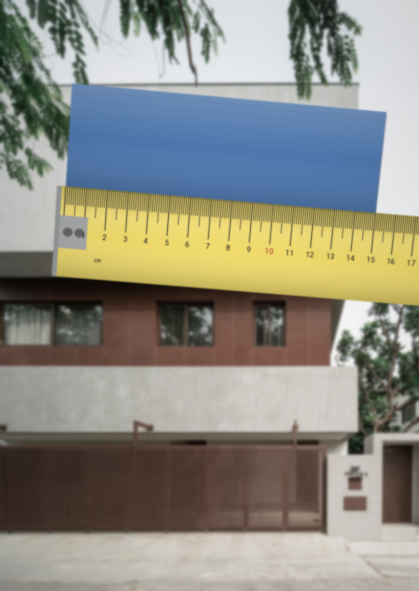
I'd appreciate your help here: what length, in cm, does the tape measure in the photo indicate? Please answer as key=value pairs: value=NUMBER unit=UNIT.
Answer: value=15 unit=cm
